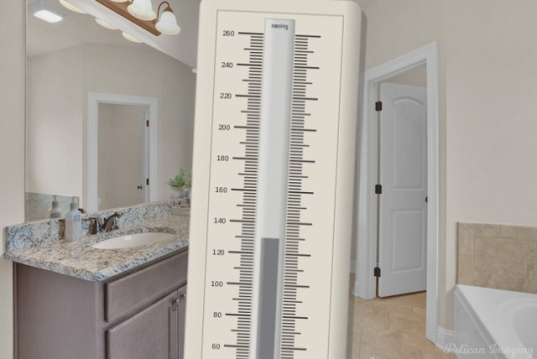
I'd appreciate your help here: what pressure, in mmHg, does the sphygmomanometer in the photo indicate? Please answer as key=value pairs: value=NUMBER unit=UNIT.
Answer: value=130 unit=mmHg
